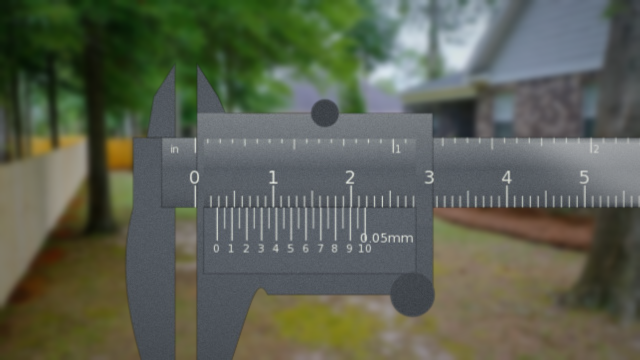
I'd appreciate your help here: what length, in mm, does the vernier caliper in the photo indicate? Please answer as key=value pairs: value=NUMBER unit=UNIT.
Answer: value=2.8 unit=mm
